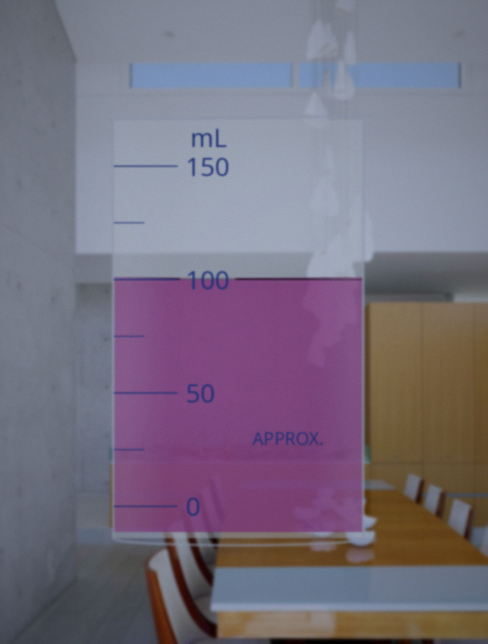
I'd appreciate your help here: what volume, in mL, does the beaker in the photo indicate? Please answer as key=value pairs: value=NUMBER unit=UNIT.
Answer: value=100 unit=mL
